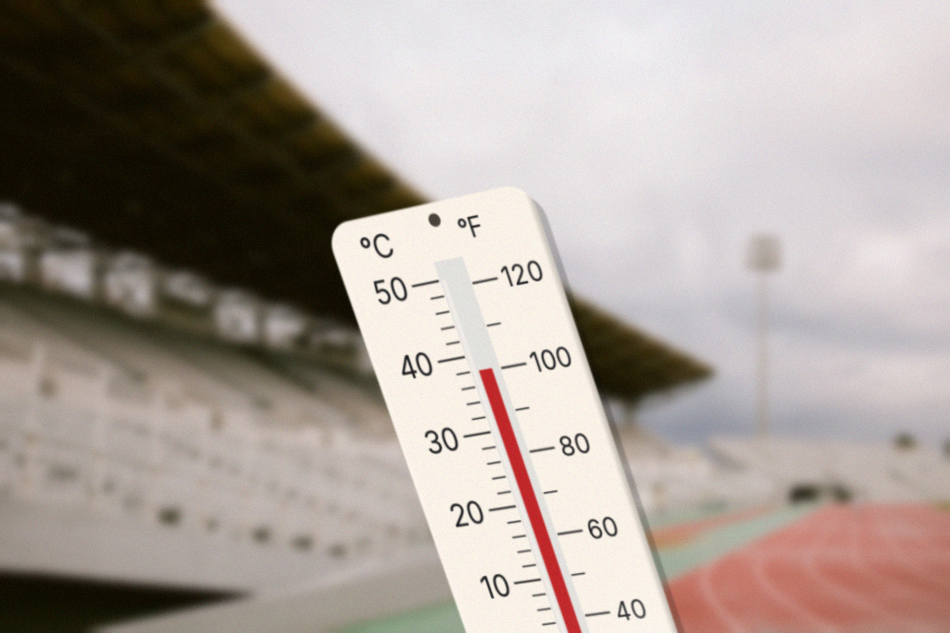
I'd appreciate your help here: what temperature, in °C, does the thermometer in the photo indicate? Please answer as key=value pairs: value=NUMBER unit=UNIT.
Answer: value=38 unit=°C
